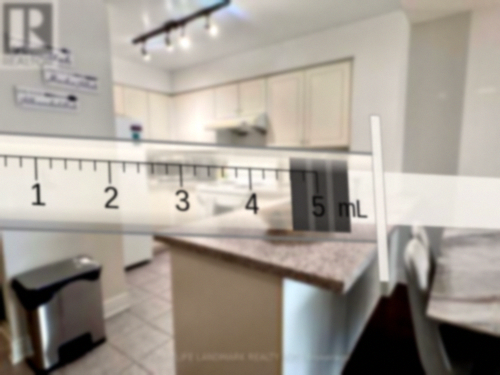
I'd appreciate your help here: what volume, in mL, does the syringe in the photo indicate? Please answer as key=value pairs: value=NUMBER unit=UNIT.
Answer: value=4.6 unit=mL
